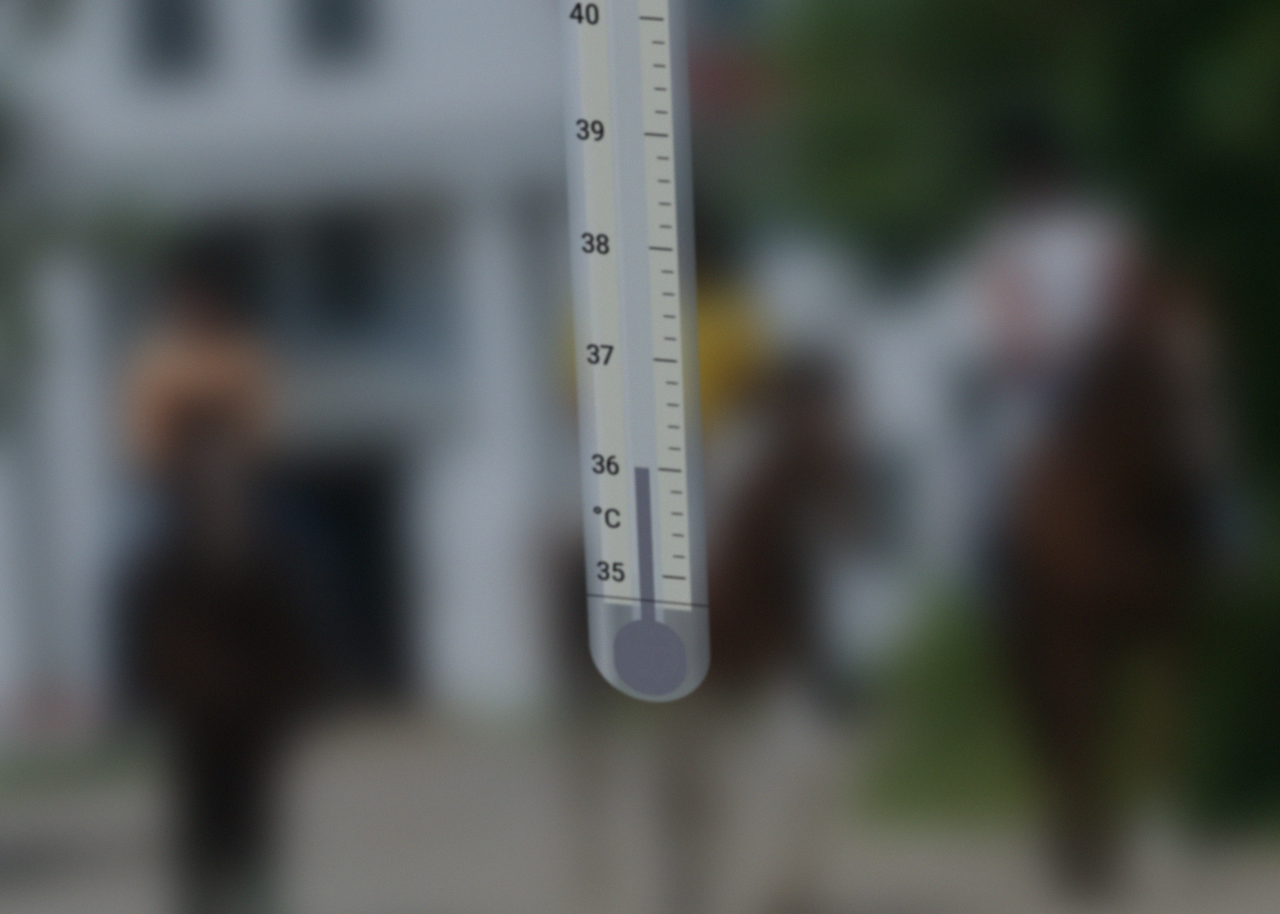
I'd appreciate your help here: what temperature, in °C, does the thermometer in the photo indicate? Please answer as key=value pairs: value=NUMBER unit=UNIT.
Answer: value=36 unit=°C
